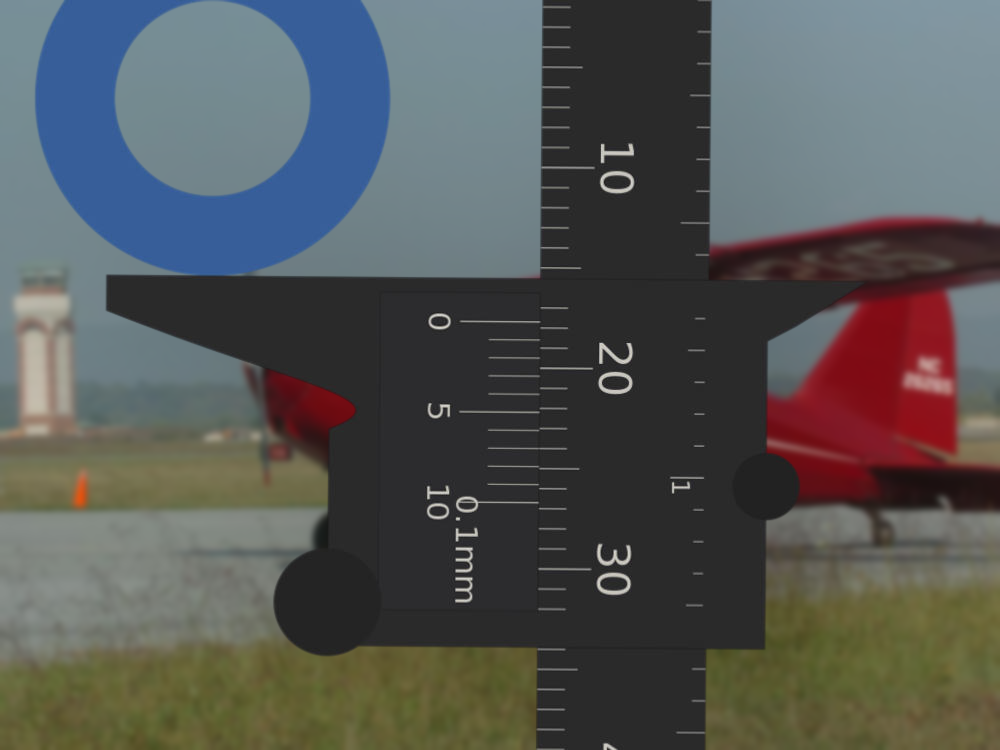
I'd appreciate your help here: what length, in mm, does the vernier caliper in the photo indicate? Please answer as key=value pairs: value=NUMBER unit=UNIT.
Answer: value=17.7 unit=mm
